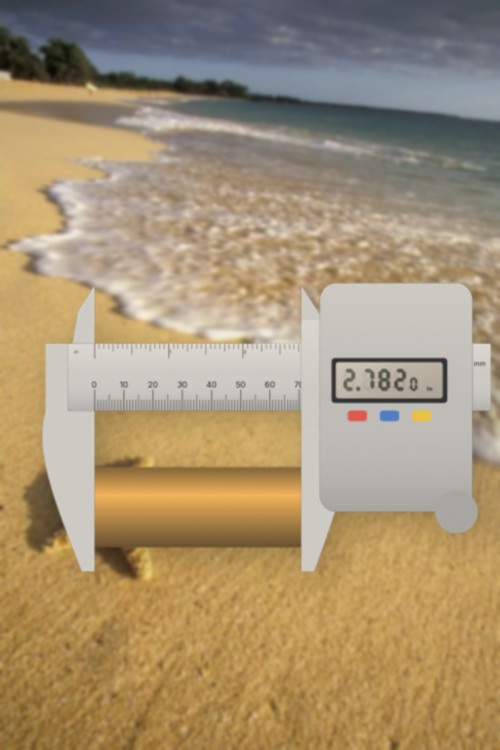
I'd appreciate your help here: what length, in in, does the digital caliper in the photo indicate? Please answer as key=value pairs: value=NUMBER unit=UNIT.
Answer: value=2.7820 unit=in
